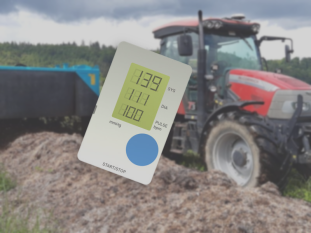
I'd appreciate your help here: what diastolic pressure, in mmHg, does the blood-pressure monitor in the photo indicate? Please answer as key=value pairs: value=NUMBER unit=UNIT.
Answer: value=111 unit=mmHg
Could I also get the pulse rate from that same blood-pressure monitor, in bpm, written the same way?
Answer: value=100 unit=bpm
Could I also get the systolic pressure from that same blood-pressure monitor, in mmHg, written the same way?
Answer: value=139 unit=mmHg
